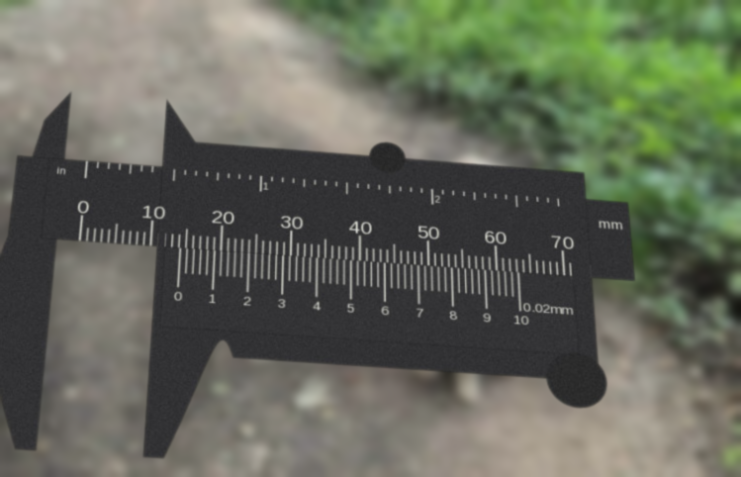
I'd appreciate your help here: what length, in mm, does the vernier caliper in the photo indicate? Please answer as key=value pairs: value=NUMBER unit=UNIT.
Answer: value=14.2 unit=mm
